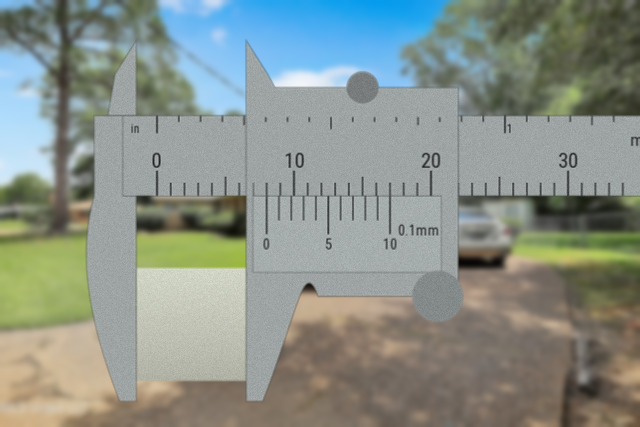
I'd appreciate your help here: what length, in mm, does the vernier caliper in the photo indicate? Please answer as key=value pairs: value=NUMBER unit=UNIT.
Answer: value=8.0 unit=mm
